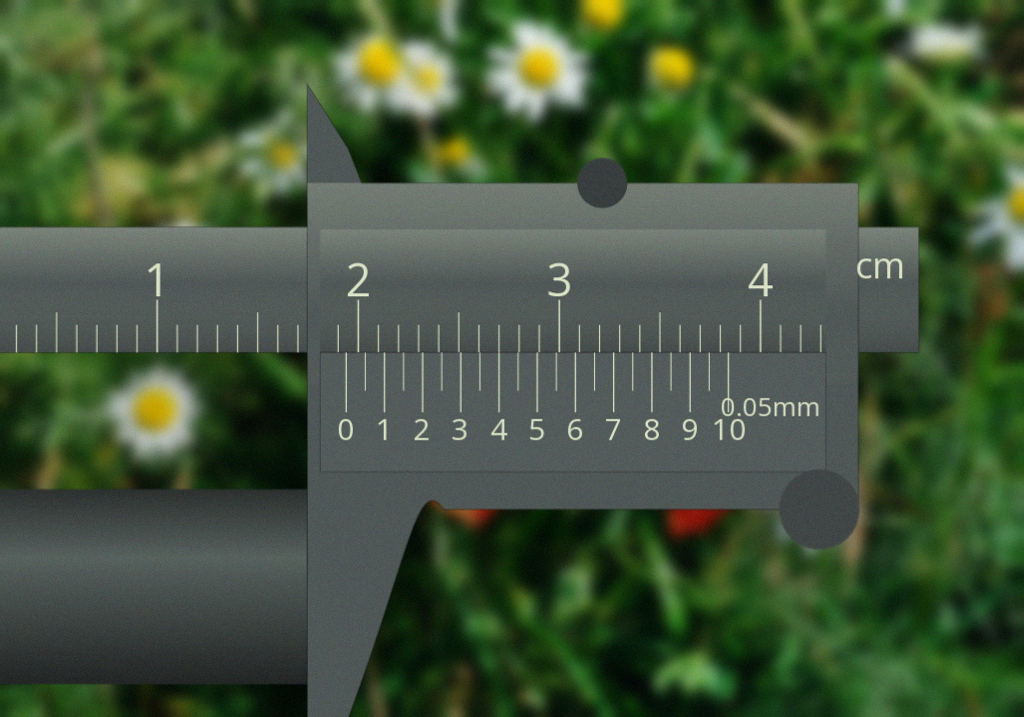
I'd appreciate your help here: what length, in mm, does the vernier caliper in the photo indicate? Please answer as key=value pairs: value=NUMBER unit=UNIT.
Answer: value=19.4 unit=mm
